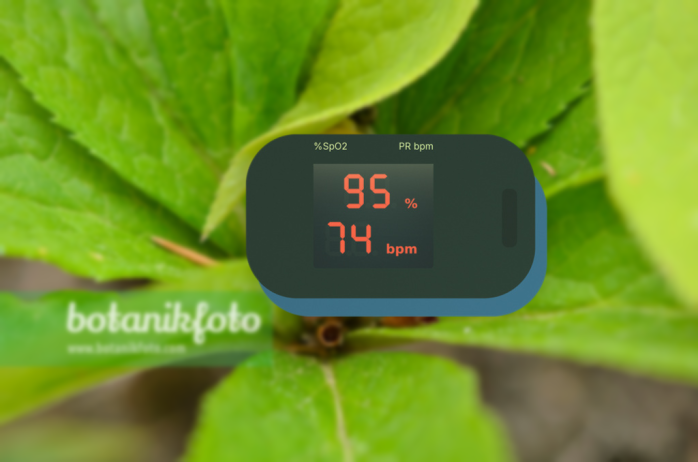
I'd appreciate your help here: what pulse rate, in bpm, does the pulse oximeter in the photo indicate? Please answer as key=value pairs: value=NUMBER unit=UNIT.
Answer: value=74 unit=bpm
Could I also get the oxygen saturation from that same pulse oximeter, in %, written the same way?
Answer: value=95 unit=%
